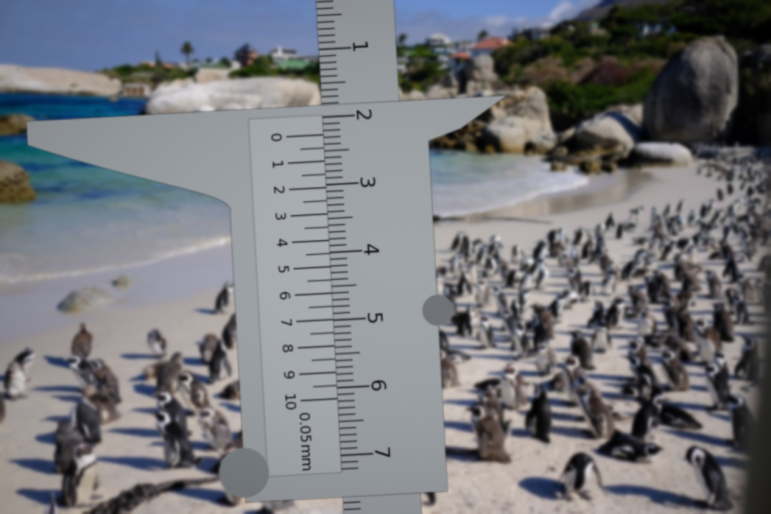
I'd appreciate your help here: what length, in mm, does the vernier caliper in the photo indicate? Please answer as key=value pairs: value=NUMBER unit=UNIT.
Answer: value=22.6 unit=mm
